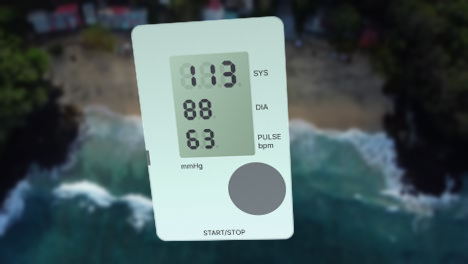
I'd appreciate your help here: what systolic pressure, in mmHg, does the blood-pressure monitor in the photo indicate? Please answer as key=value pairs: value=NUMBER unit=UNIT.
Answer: value=113 unit=mmHg
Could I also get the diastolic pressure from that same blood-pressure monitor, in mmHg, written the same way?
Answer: value=88 unit=mmHg
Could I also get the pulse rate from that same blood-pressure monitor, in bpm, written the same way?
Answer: value=63 unit=bpm
